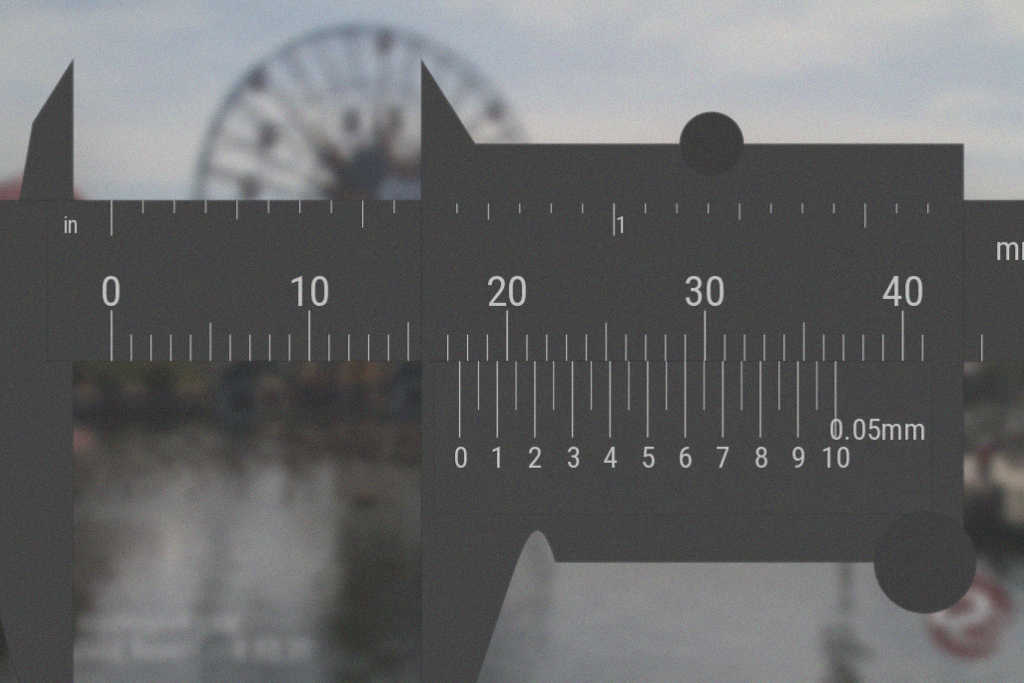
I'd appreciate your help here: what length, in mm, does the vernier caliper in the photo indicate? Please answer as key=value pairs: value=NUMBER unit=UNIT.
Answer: value=17.6 unit=mm
